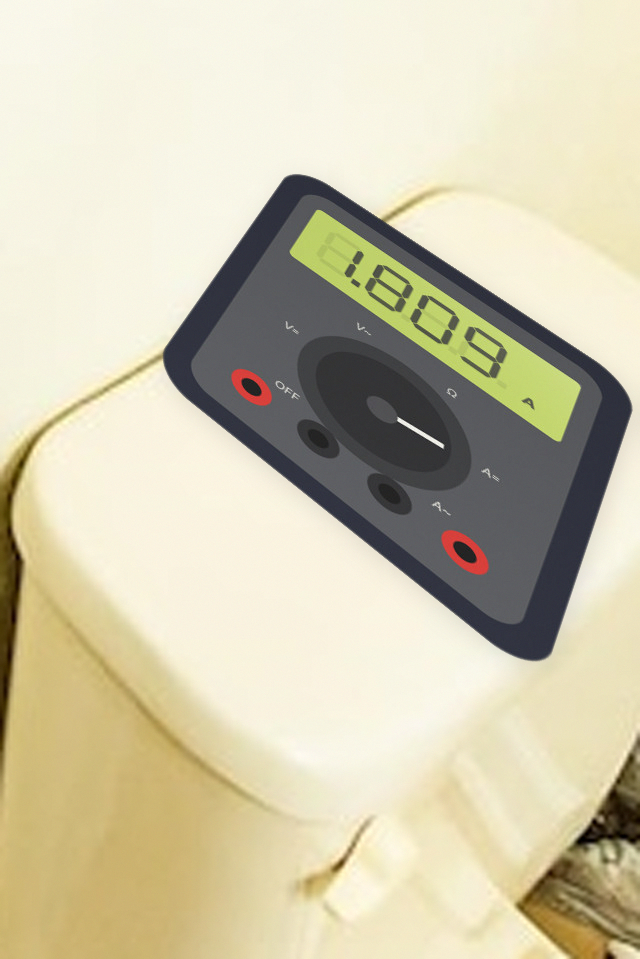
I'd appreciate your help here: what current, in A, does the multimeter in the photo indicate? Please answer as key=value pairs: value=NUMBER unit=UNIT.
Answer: value=1.809 unit=A
